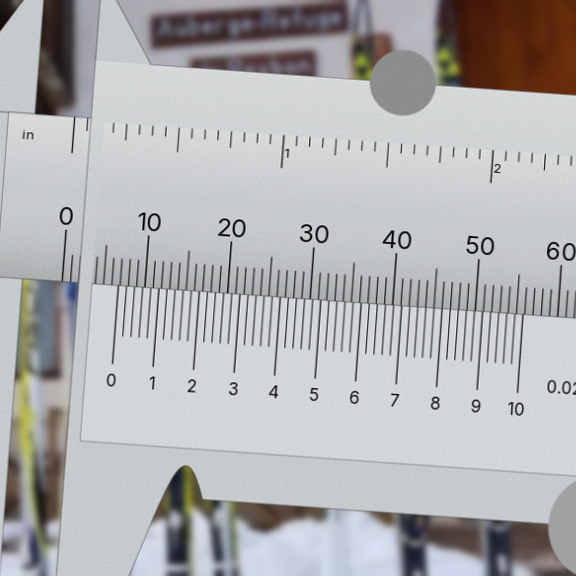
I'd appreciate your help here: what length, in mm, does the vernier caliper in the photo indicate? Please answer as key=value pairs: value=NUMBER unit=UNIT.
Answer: value=6.8 unit=mm
